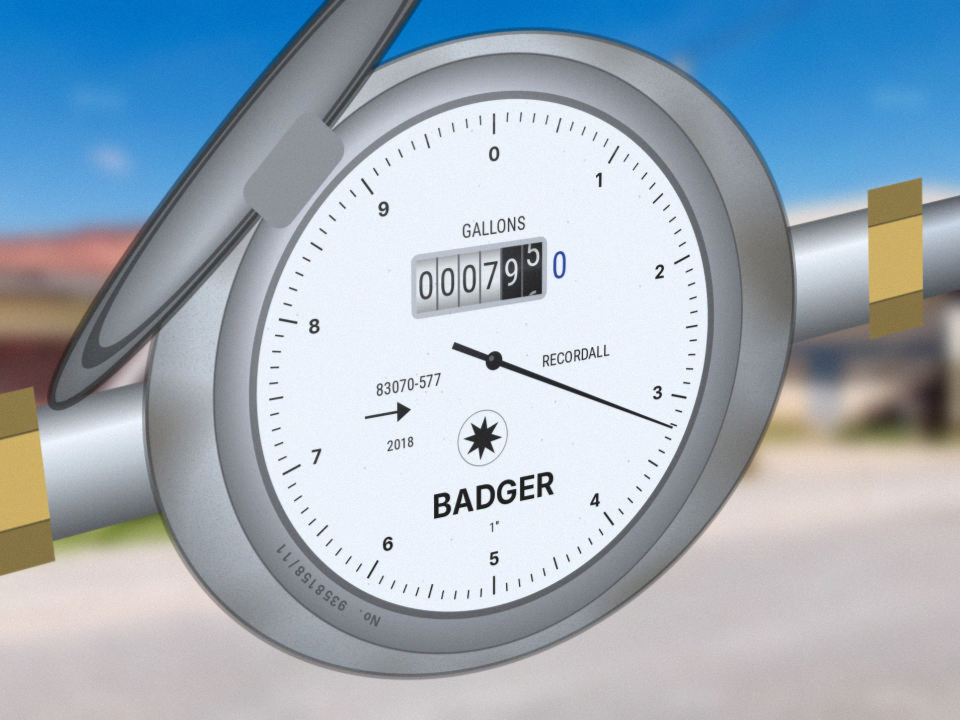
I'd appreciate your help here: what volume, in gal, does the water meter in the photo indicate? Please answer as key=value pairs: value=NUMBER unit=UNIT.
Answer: value=7953.2 unit=gal
